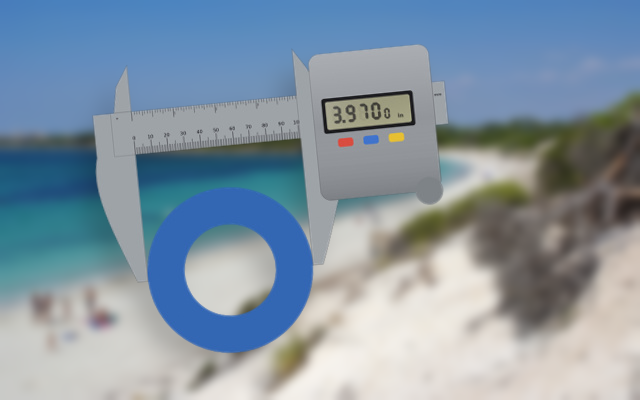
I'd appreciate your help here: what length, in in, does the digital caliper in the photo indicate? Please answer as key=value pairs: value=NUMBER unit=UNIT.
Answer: value=3.9700 unit=in
